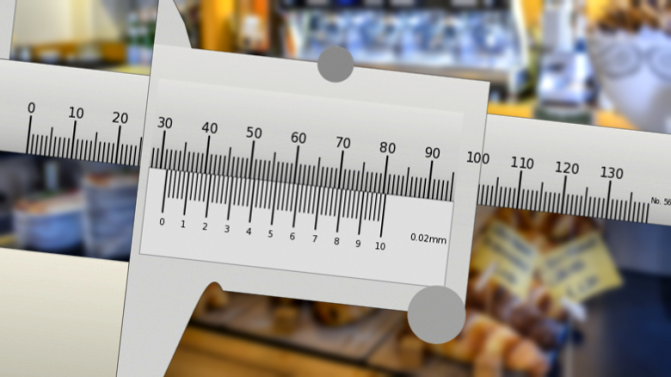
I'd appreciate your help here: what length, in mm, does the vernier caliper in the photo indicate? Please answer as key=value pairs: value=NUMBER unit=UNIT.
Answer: value=31.5 unit=mm
